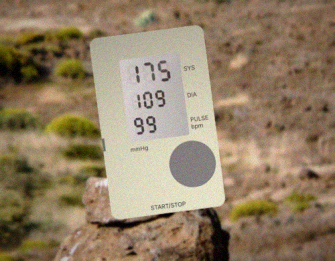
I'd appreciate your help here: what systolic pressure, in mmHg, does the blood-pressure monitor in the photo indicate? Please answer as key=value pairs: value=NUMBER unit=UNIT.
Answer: value=175 unit=mmHg
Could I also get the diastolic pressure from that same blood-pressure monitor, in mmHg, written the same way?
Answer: value=109 unit=mmHg
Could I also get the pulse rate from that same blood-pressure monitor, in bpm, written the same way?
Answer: value=99 unit=bpm
